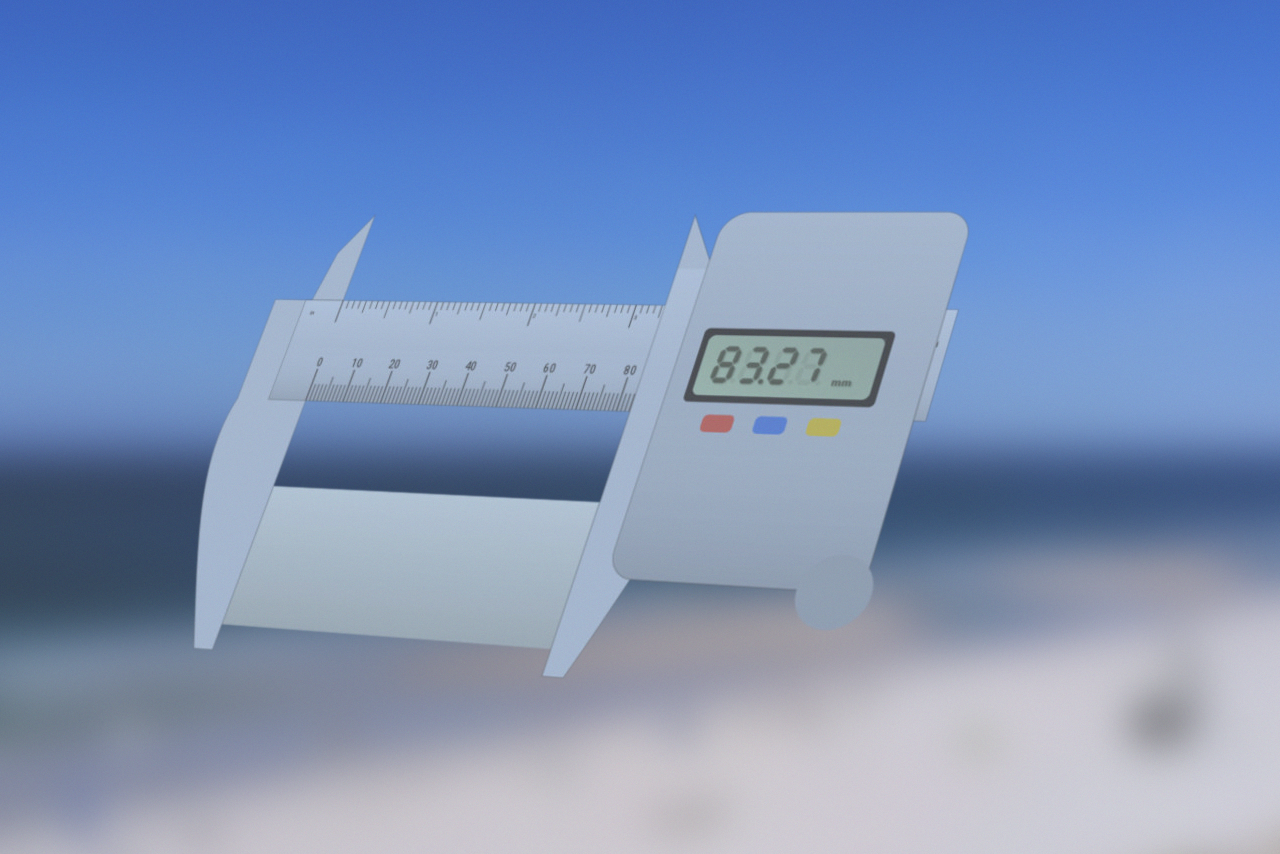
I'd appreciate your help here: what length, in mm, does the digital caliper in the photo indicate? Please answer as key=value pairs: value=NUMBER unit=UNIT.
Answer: value=83.27 unit=mm
